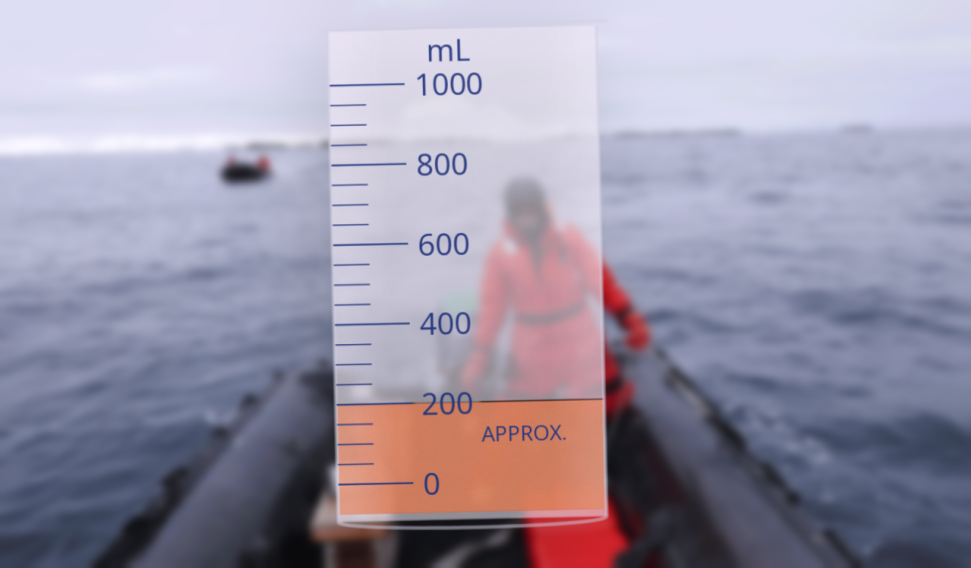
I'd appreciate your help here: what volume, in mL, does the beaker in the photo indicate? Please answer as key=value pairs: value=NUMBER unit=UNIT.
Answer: value=200 unit=mL
